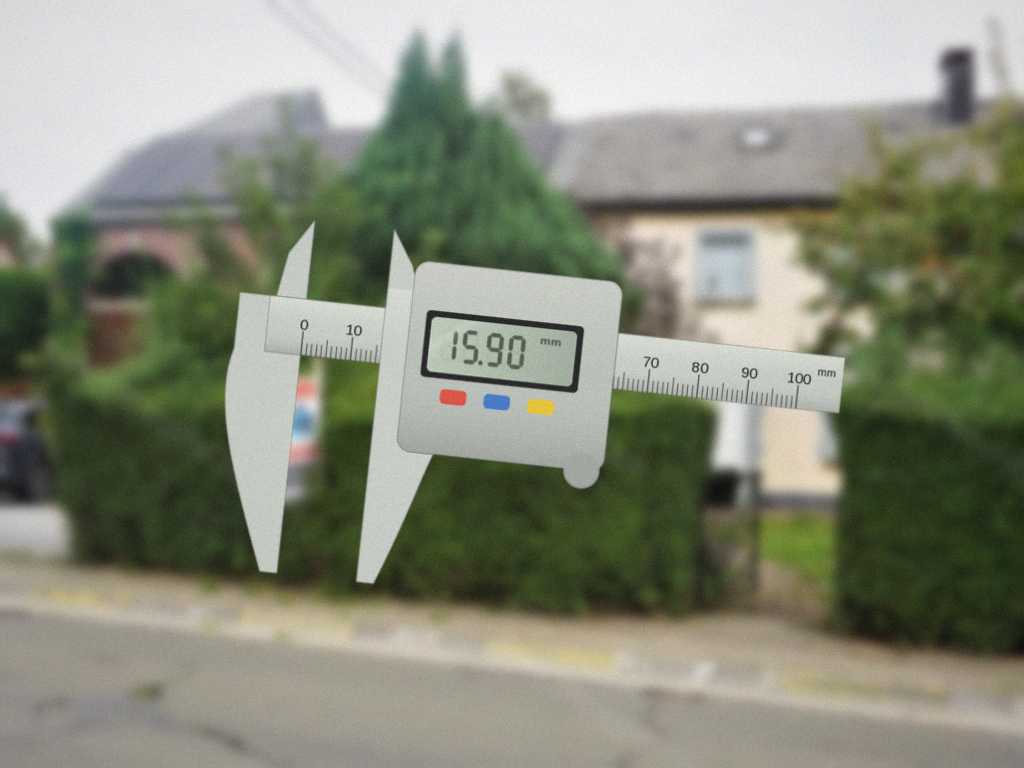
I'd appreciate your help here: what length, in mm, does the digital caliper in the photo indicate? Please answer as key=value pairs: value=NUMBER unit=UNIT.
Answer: value=15.90 unit=mm
